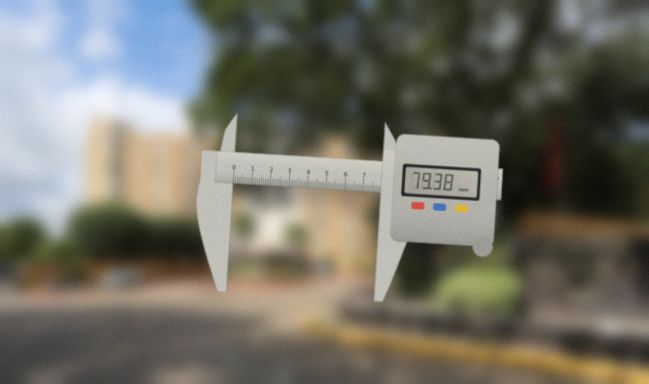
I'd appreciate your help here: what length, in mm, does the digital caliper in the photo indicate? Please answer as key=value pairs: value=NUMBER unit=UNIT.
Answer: value=79.38 unit=mm
